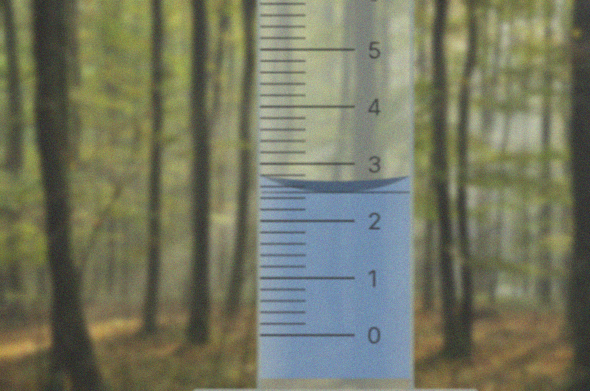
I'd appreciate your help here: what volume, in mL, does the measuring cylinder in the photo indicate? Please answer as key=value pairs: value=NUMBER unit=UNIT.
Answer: value=2.5 unit=mL
